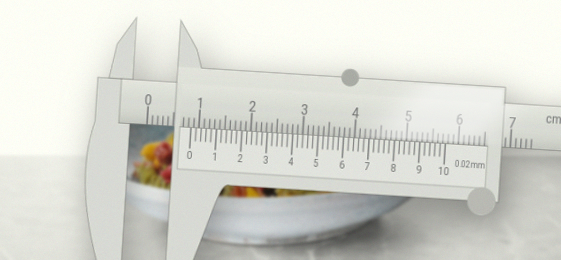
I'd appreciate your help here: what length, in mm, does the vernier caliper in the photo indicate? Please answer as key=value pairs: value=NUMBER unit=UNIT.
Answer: value=8.5 unit=mm
